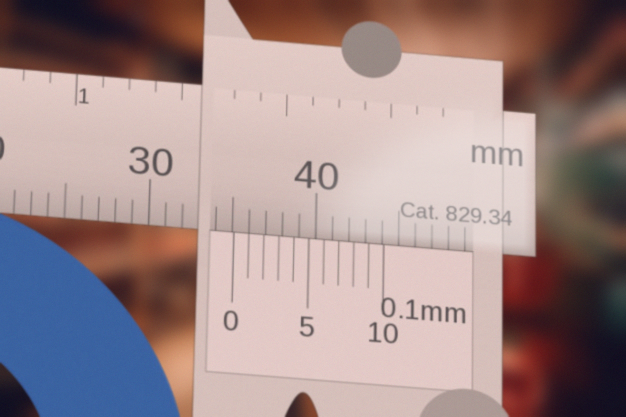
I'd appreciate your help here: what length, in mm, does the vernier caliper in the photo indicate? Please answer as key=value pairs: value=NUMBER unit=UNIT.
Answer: value=35.1 unit=mm
